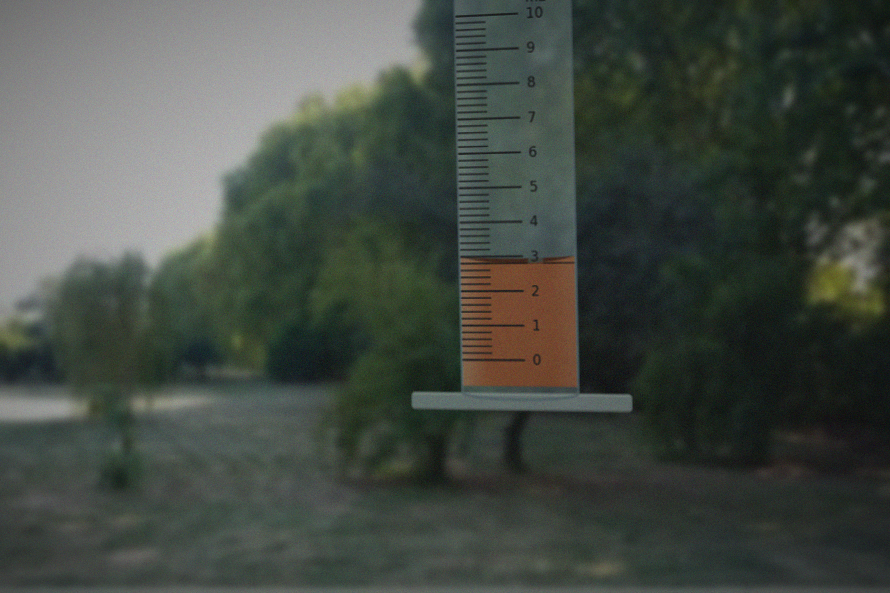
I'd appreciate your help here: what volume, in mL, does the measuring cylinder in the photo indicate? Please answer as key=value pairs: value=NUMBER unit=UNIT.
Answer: value=2.8 unit=mL
